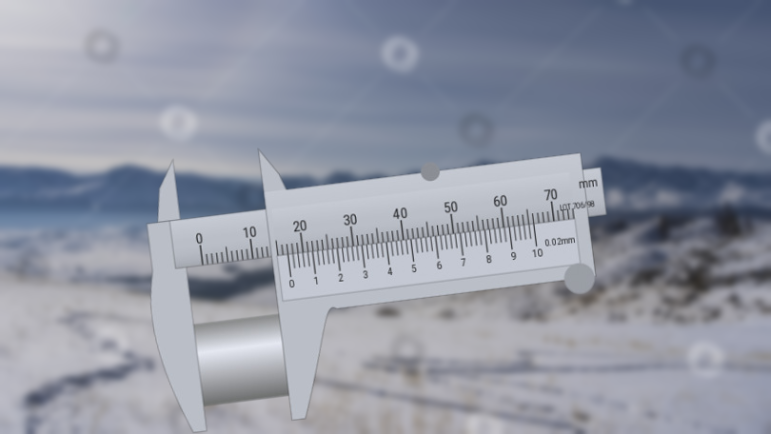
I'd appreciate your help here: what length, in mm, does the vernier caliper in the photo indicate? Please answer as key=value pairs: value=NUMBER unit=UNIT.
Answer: value=17.0 unit=mm
